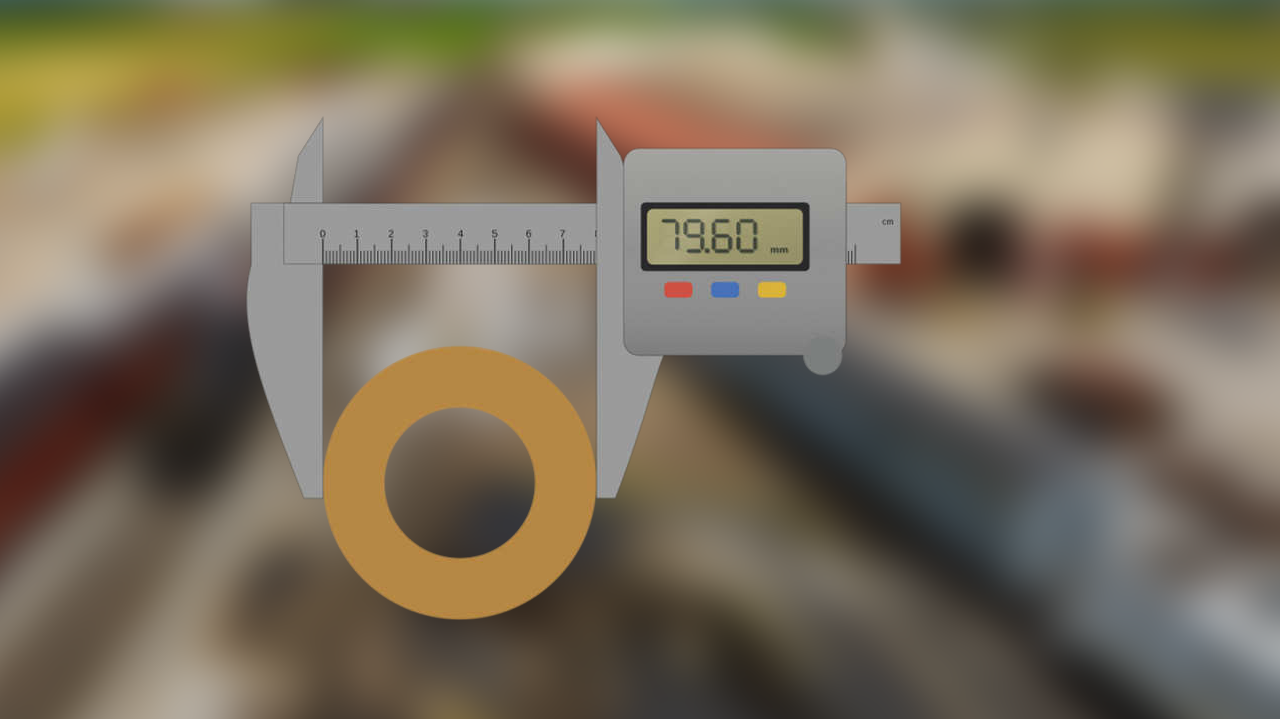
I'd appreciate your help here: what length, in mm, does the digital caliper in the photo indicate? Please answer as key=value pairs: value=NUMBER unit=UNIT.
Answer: value=79.60 unit=mm
